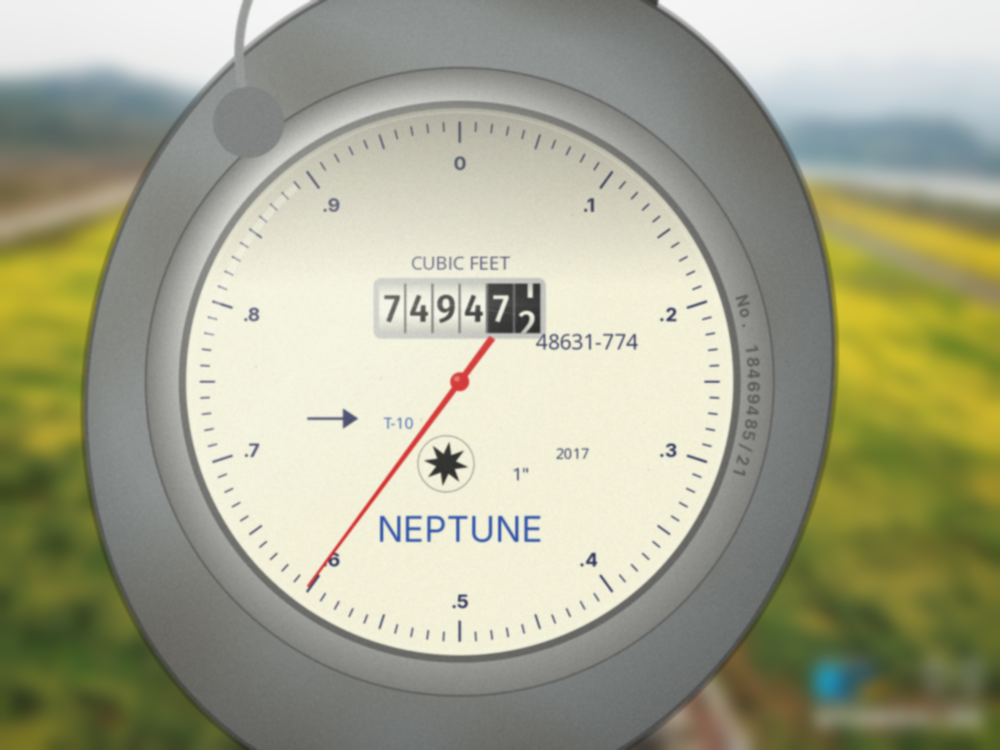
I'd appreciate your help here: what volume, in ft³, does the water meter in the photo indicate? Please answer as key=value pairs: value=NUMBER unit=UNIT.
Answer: value=749471.60 unit=ft³
